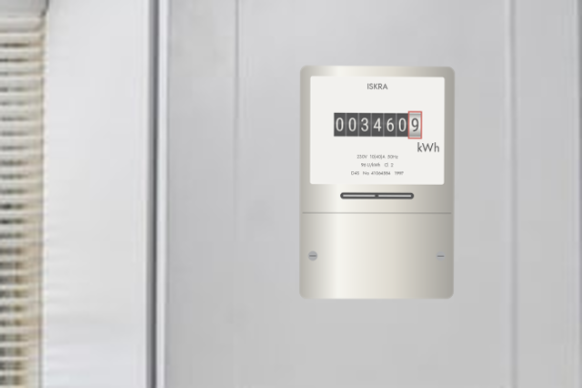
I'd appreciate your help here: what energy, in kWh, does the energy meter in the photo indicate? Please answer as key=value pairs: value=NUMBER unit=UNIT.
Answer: value=3460.9 unit=kWh
